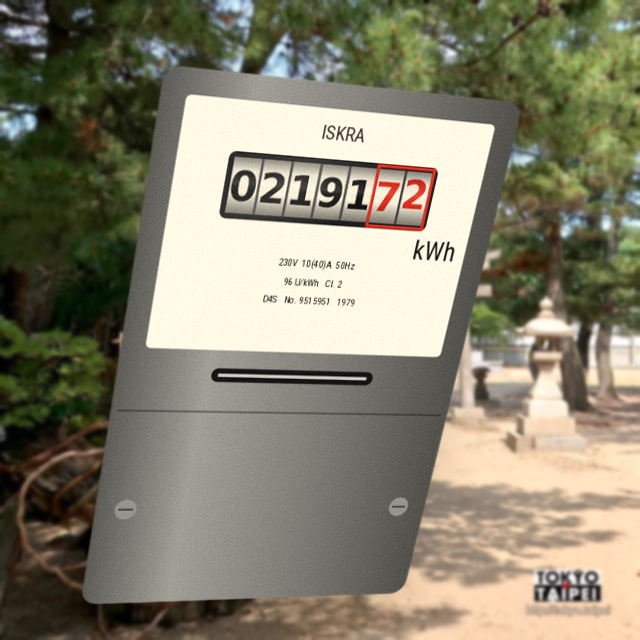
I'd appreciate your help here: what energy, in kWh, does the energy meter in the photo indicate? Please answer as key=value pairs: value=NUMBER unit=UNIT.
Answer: value=2191.72 unit=kWh
